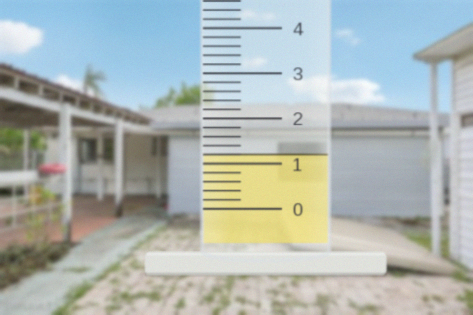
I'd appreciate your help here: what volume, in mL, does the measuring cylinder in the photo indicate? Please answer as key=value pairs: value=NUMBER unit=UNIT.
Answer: value=1.2 unit=mL
